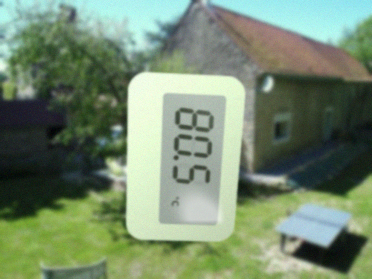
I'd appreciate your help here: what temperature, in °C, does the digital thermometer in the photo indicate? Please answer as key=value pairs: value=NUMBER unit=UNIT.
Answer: value=80.5 unit=°C
